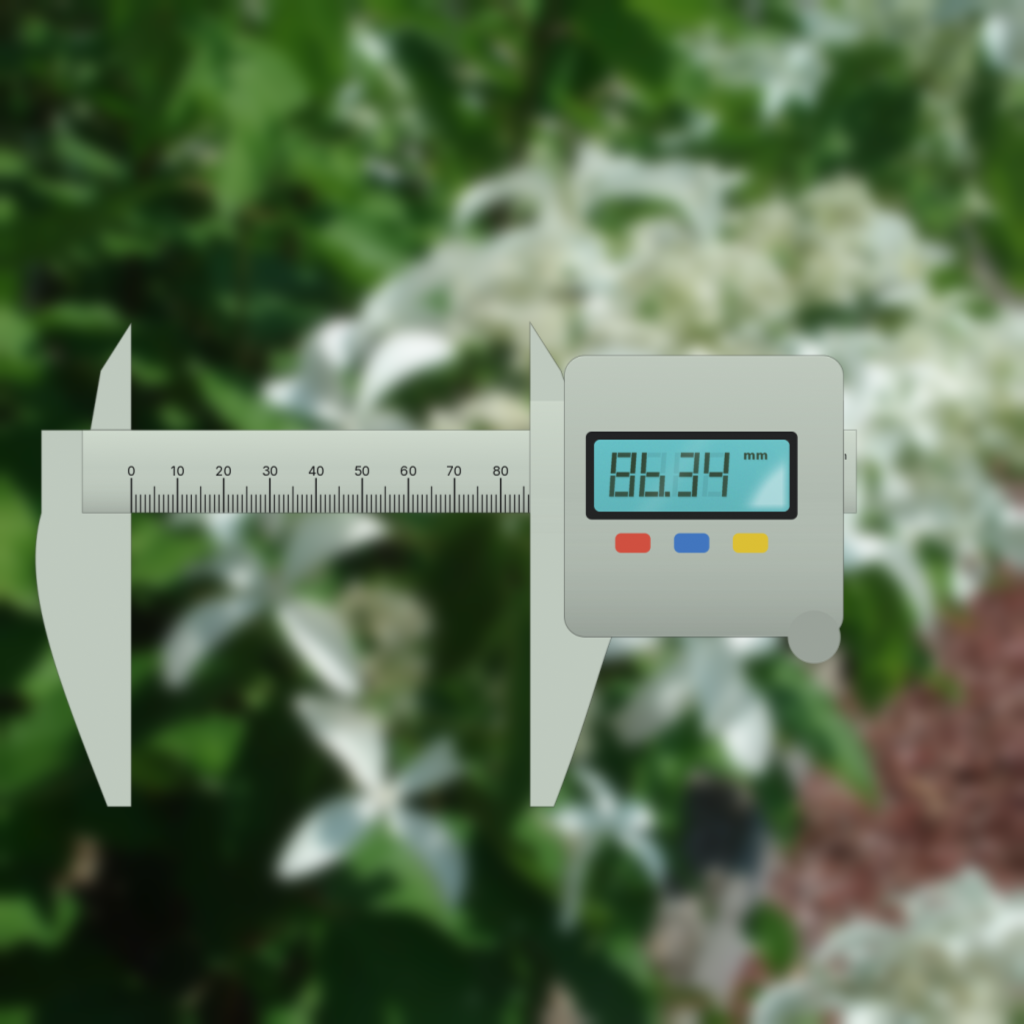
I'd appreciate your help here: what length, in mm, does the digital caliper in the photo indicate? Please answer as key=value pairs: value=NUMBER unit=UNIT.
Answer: value=86.34 unit=mm
